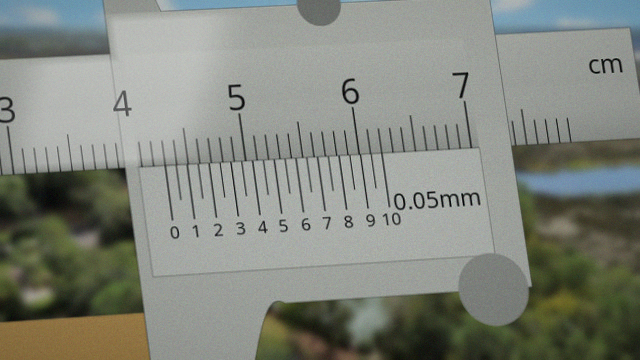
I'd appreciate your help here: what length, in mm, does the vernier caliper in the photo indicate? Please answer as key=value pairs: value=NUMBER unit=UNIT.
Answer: value=43.0 unit=mm
